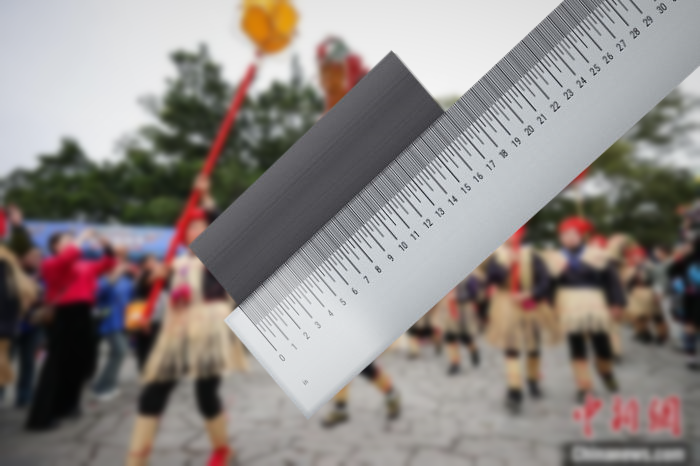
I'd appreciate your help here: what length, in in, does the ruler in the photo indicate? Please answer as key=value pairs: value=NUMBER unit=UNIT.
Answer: value=17 unit=in
